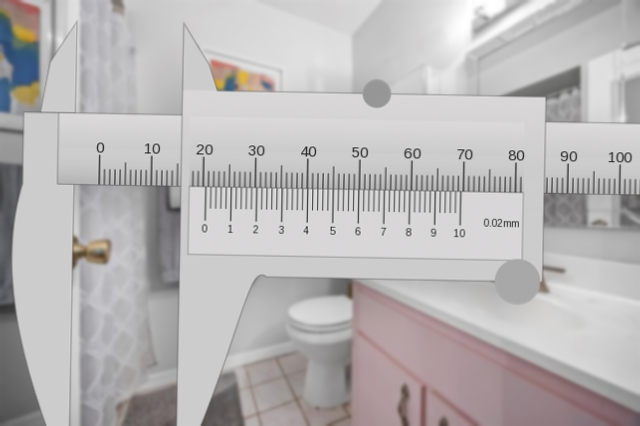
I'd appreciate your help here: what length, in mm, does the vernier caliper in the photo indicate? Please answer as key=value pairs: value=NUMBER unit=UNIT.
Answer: value=20.5 unit=mm
